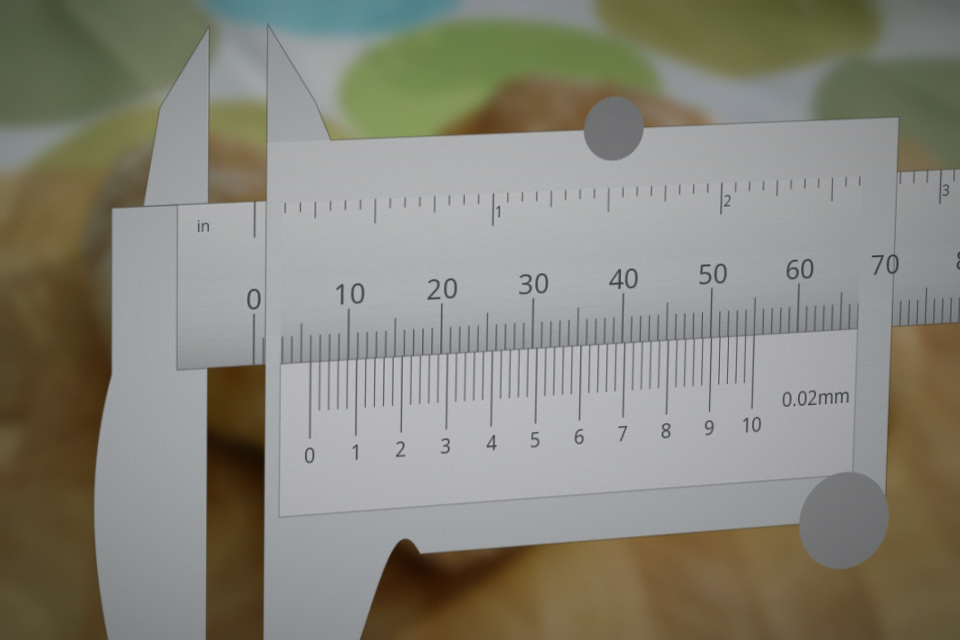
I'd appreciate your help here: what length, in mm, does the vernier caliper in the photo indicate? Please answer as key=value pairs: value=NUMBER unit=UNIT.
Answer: value=6.0 unit=mm
